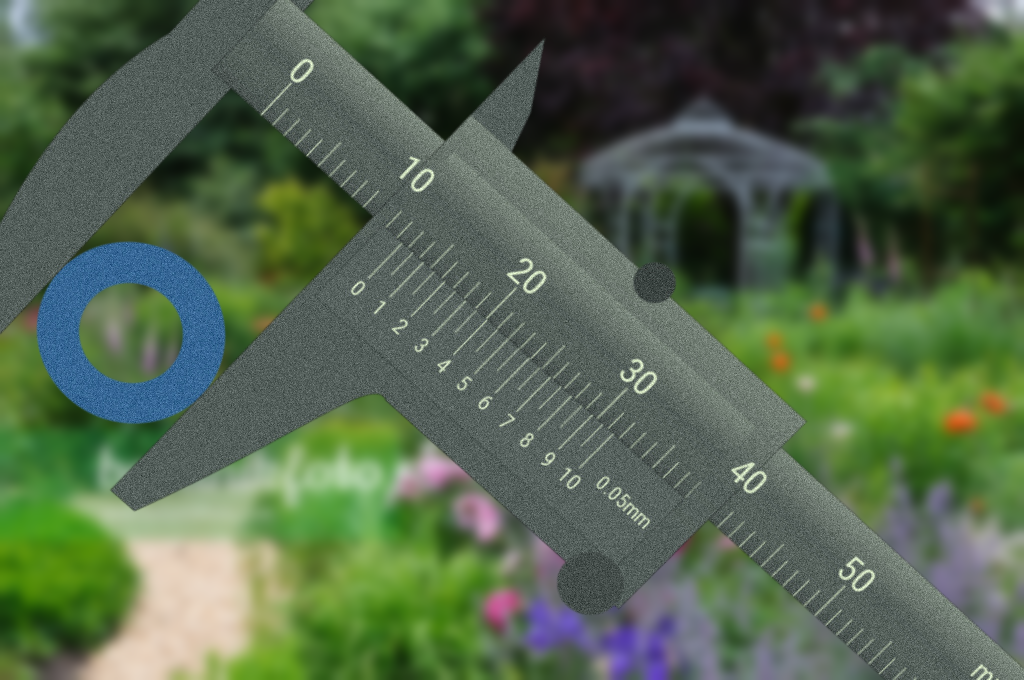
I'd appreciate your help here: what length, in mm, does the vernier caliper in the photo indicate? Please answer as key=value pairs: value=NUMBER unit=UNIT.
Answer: value=12.5 unit=mm
